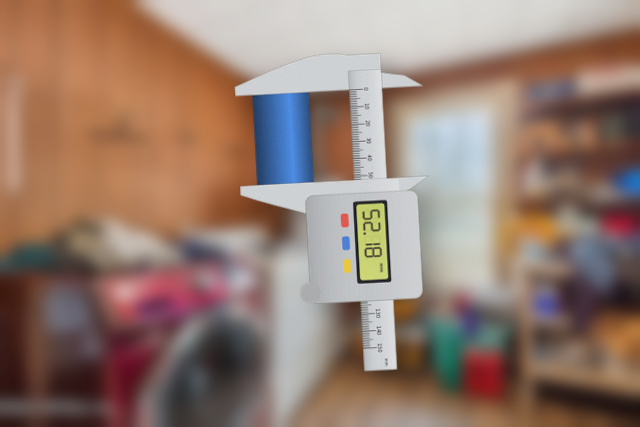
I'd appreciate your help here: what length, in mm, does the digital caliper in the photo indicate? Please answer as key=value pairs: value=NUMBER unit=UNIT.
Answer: value=52.18 unit=mm
